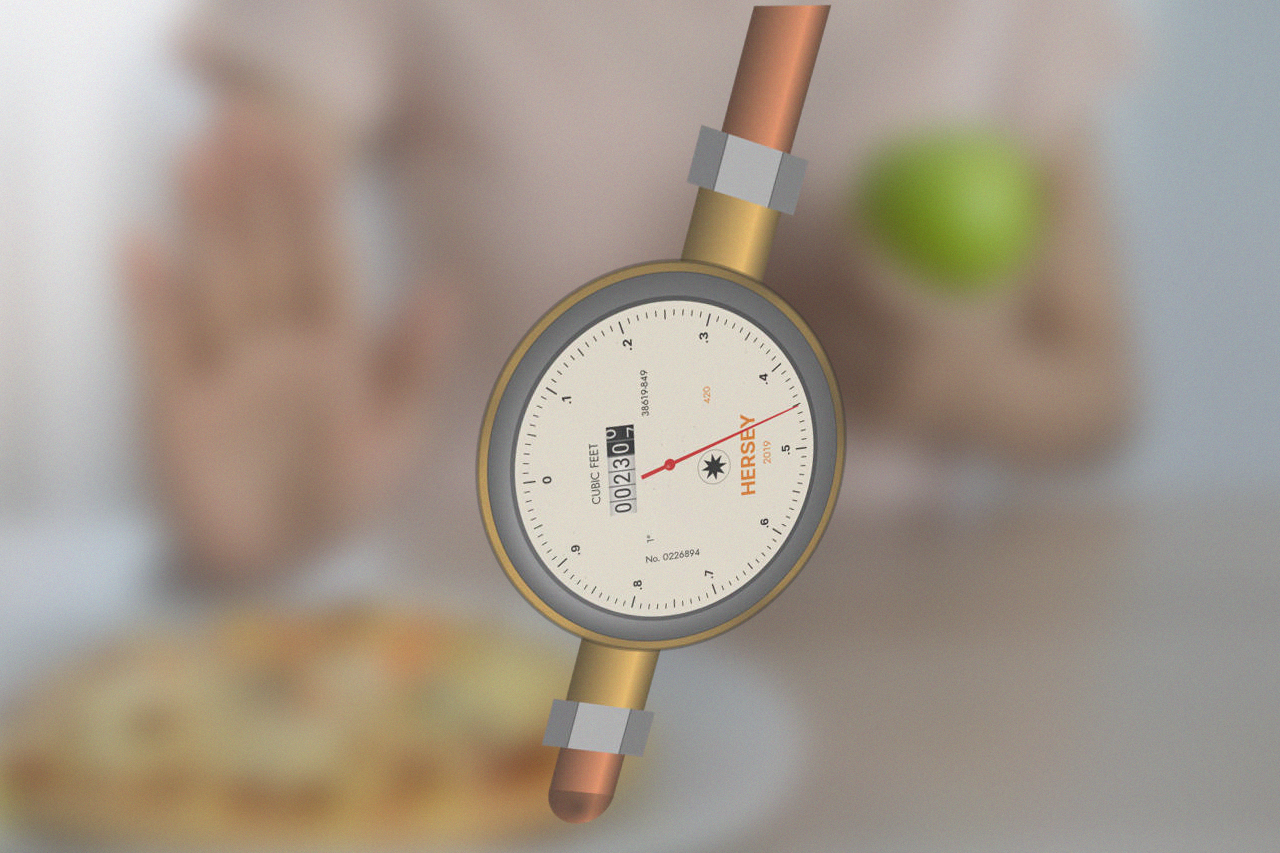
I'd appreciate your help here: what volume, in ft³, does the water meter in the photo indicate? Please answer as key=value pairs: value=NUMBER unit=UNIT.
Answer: value=2306.45 unit=ft³
